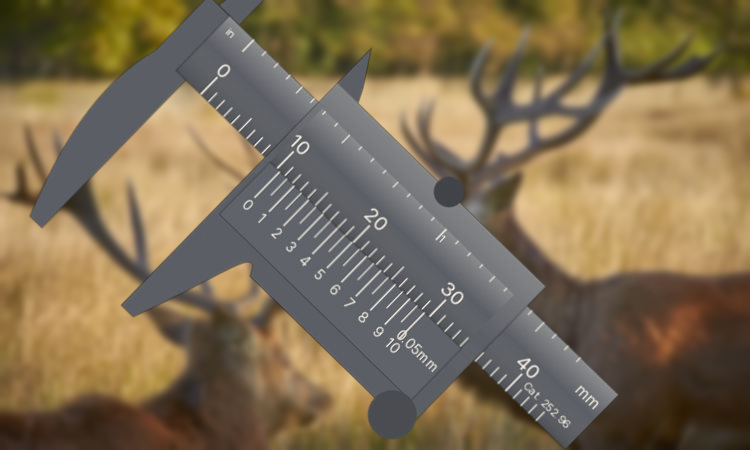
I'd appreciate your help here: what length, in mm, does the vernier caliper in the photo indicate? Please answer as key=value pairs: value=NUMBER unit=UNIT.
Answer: value=10.4 unit=mm
